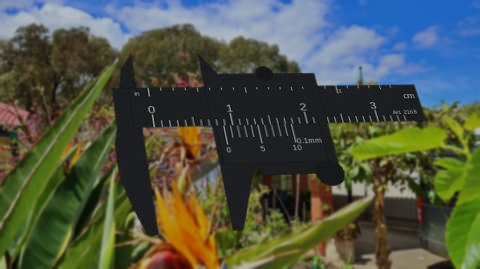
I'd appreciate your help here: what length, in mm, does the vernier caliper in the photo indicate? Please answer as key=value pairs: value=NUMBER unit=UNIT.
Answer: value=8.8 unit=mm
